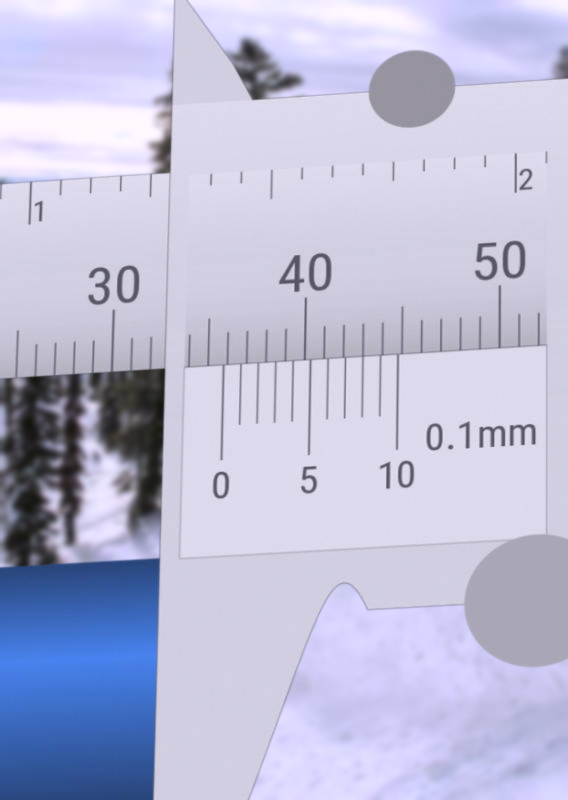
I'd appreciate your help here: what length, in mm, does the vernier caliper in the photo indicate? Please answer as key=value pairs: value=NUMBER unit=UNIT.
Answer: value=35.8 unit=mm
